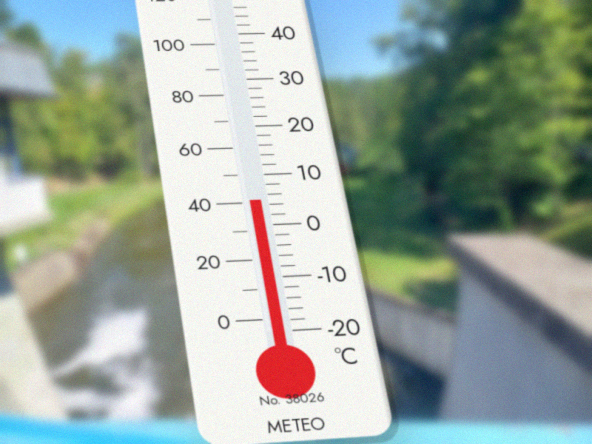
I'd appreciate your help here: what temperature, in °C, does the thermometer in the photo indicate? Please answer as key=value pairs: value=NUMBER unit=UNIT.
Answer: value=5 unit=°C
